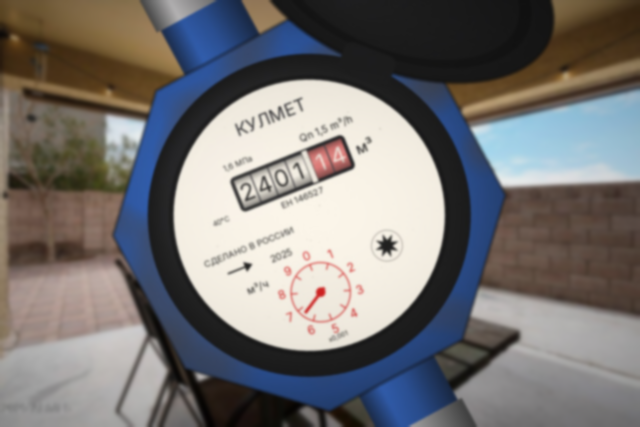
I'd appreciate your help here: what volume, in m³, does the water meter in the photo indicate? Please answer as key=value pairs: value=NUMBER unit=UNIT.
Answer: value=2401.146 unit=m³
